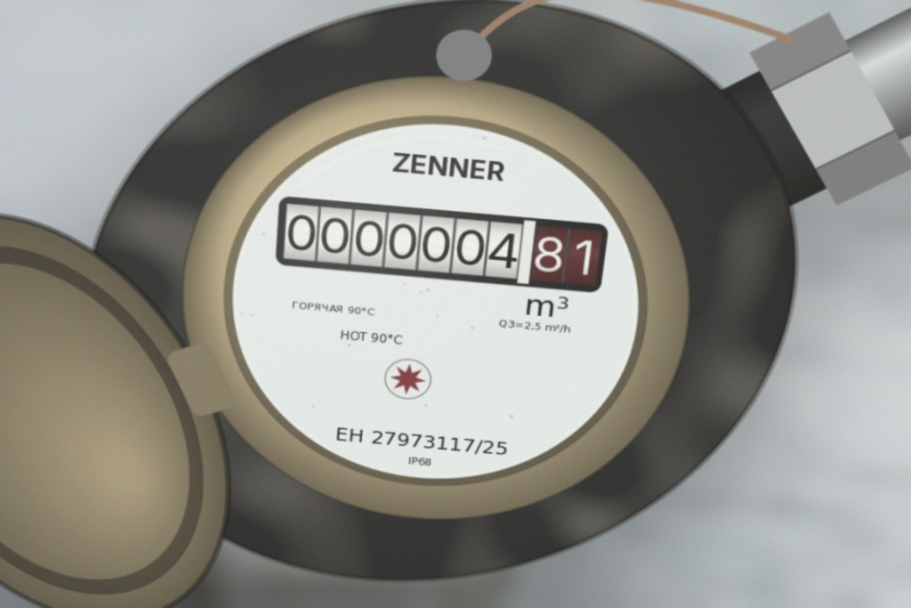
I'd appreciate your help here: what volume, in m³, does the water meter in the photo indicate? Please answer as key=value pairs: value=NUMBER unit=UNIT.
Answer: value=4.81 unit=m³
